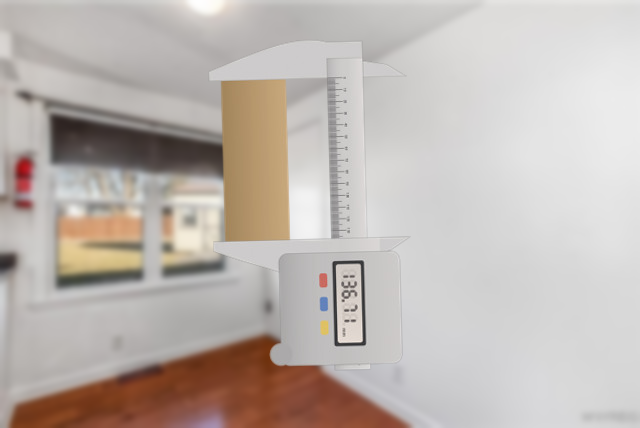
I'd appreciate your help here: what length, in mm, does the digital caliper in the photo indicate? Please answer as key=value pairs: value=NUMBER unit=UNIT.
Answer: value=136.71 unit=mm
